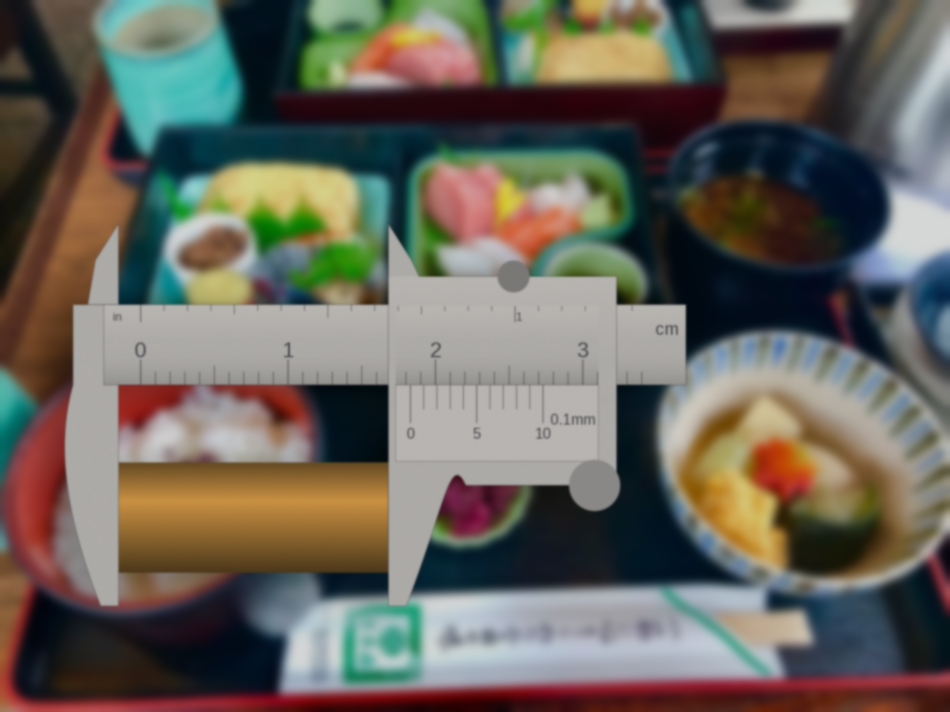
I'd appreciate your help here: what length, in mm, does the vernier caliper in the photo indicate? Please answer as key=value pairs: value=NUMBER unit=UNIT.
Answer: value=18.3 unit=mm
